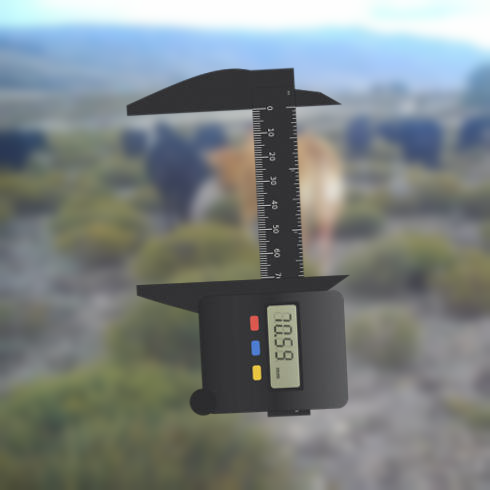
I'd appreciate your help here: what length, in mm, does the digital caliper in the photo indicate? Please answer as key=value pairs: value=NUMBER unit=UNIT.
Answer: value=70.59 unit=mm
